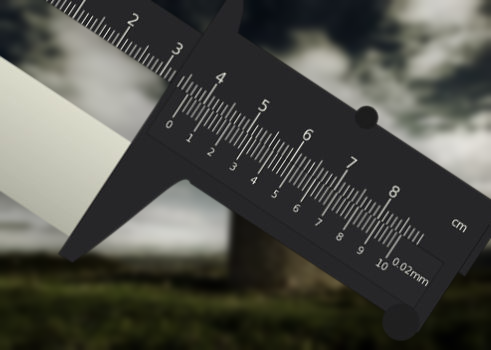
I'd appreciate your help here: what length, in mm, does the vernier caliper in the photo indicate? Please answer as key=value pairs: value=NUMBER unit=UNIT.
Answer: value=36.5 unit=mm
